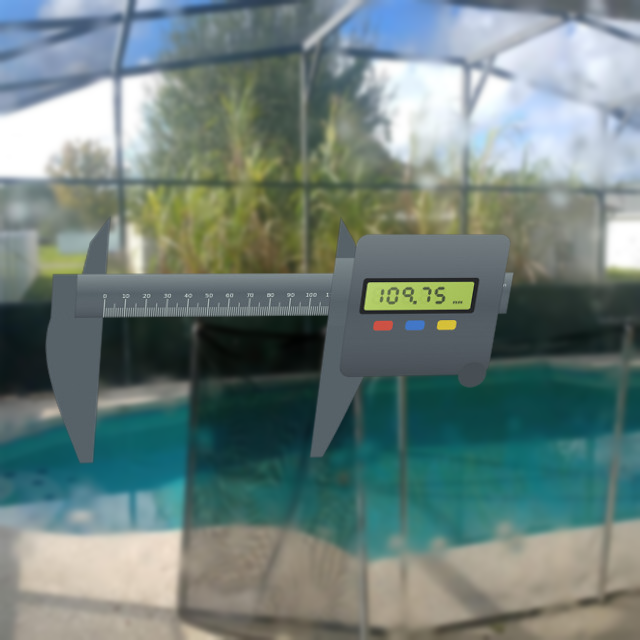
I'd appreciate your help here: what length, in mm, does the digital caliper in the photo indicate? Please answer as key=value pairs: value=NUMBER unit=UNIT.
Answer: value=109.75 unit=mm
